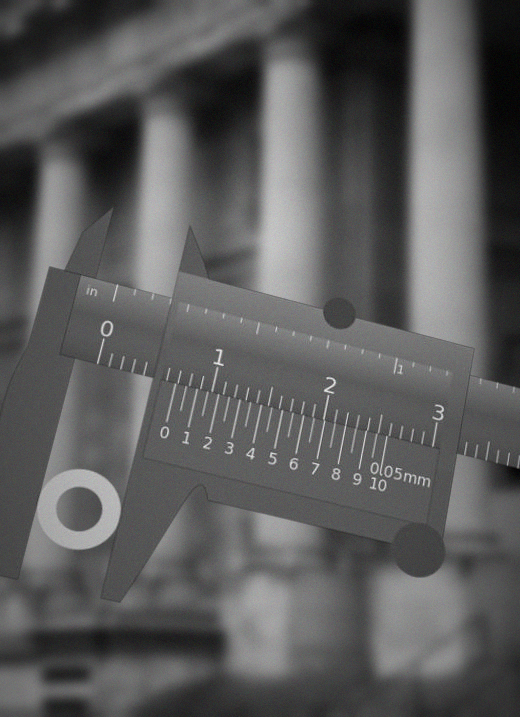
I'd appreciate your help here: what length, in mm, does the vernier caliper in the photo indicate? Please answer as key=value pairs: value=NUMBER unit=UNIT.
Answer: value=6.8 unit=mm
